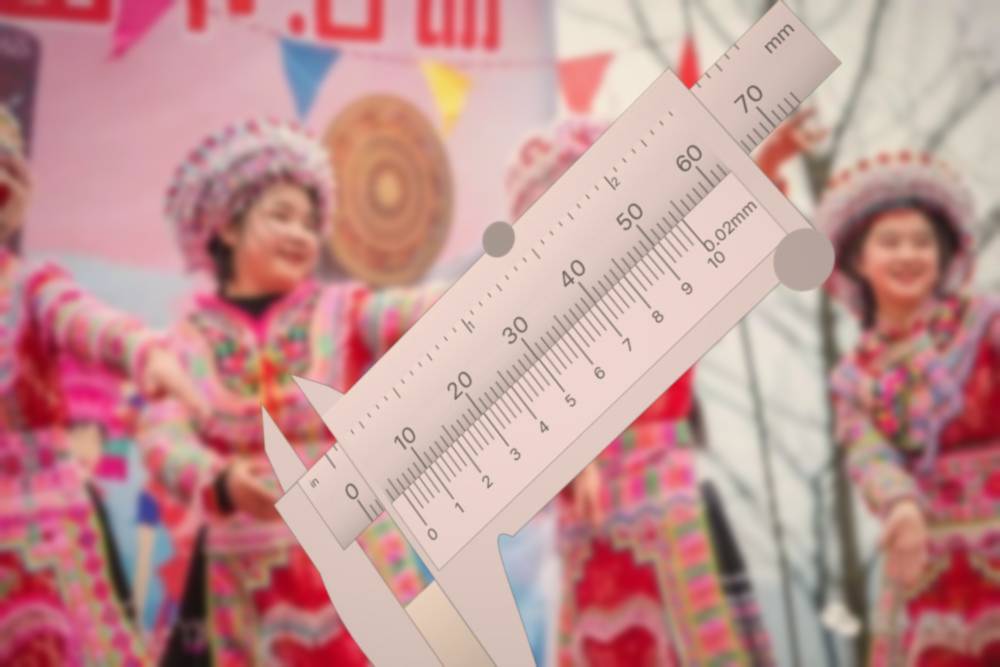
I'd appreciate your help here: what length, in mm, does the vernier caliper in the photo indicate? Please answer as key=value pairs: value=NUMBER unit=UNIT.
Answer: value=5.6 unit=mm
